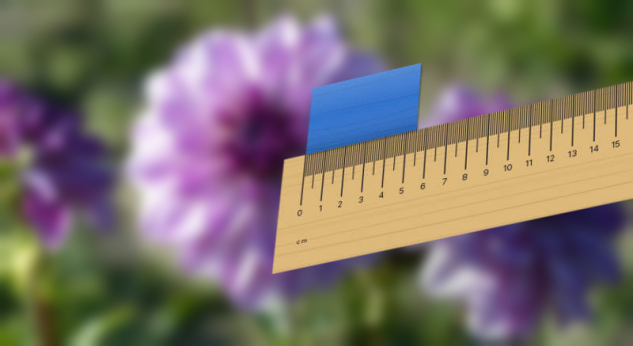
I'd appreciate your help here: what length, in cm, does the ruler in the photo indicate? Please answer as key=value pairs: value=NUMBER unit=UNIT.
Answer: value=5.5 unit=cm
